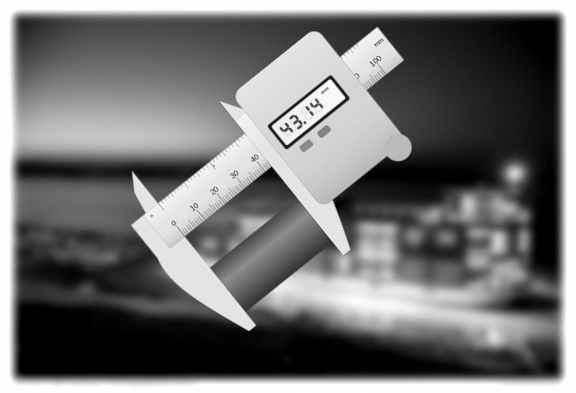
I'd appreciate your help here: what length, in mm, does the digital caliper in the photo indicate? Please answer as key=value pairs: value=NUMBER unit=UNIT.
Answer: value=43.14 unit=mm
